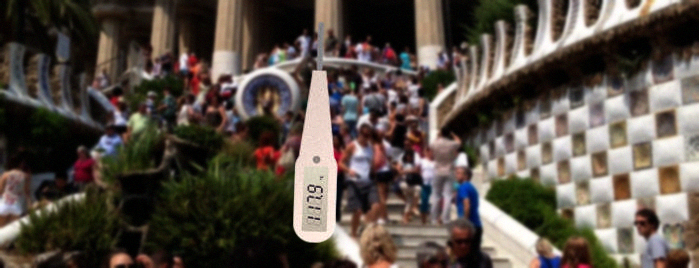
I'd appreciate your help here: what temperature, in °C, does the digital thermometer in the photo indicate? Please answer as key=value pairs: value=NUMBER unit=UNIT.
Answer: value=117.9 unit=°C
